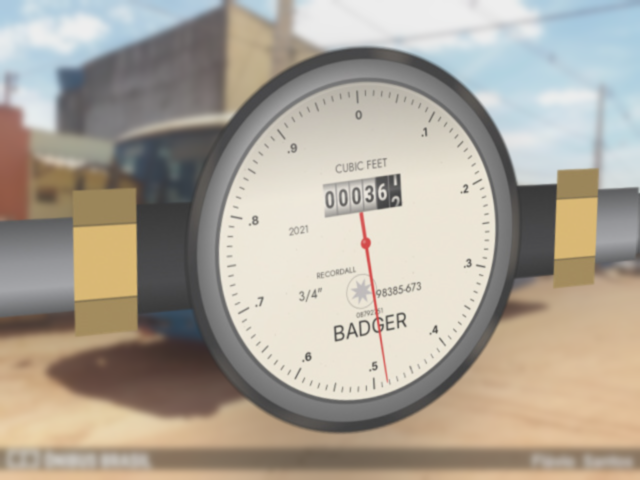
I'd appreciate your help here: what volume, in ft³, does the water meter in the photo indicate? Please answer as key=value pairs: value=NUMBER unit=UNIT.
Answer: value=361.48 unit=ft³
